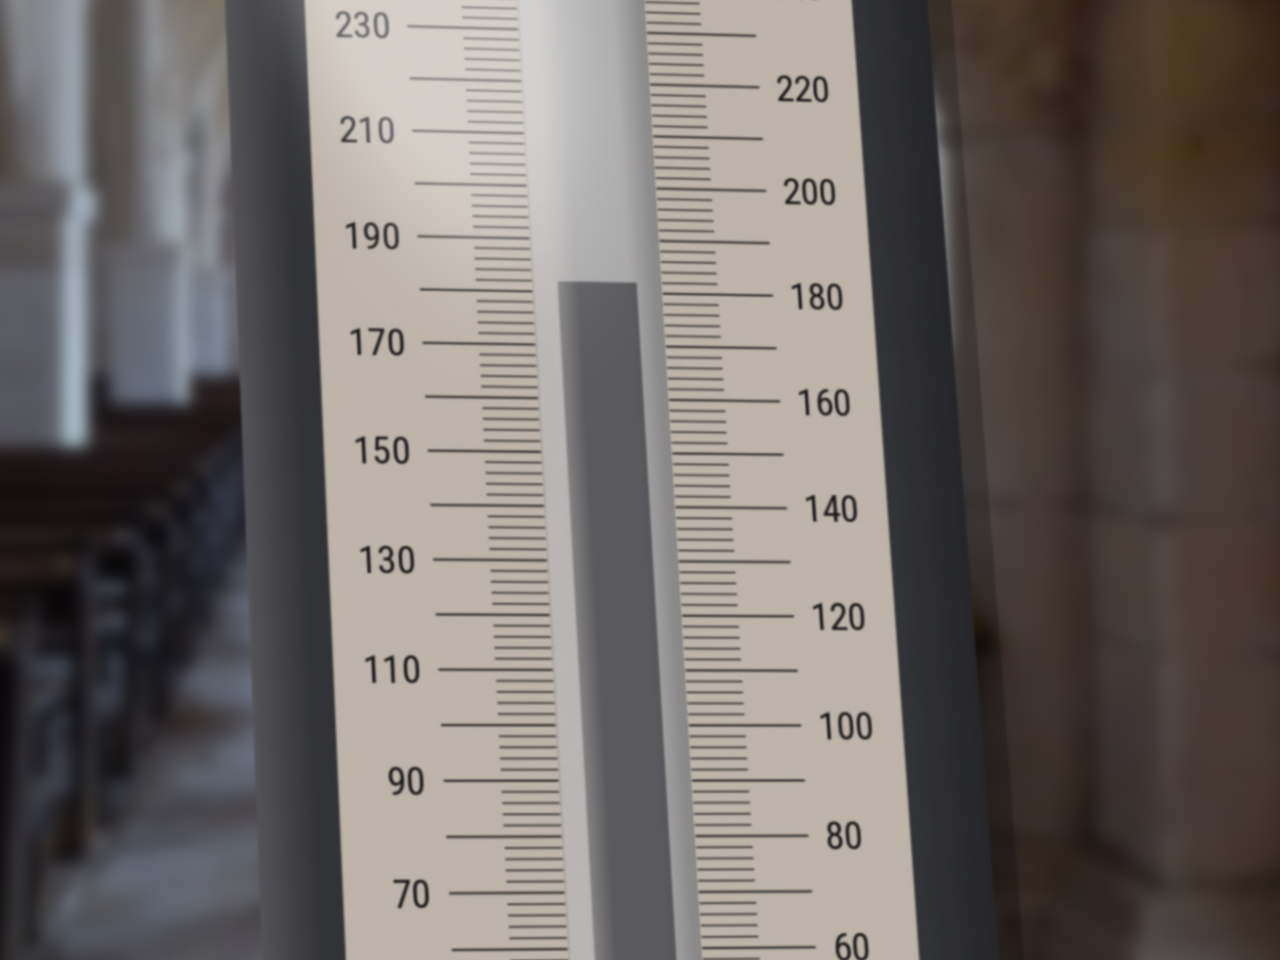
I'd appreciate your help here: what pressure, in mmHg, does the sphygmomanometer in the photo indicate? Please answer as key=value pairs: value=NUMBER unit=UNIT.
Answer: value=182 unit=mmHg
